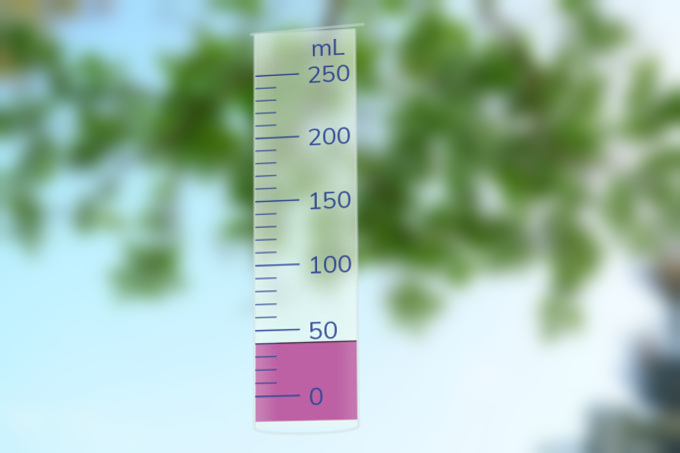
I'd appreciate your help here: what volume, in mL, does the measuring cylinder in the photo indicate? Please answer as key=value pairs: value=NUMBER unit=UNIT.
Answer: value=40 unit=mL
